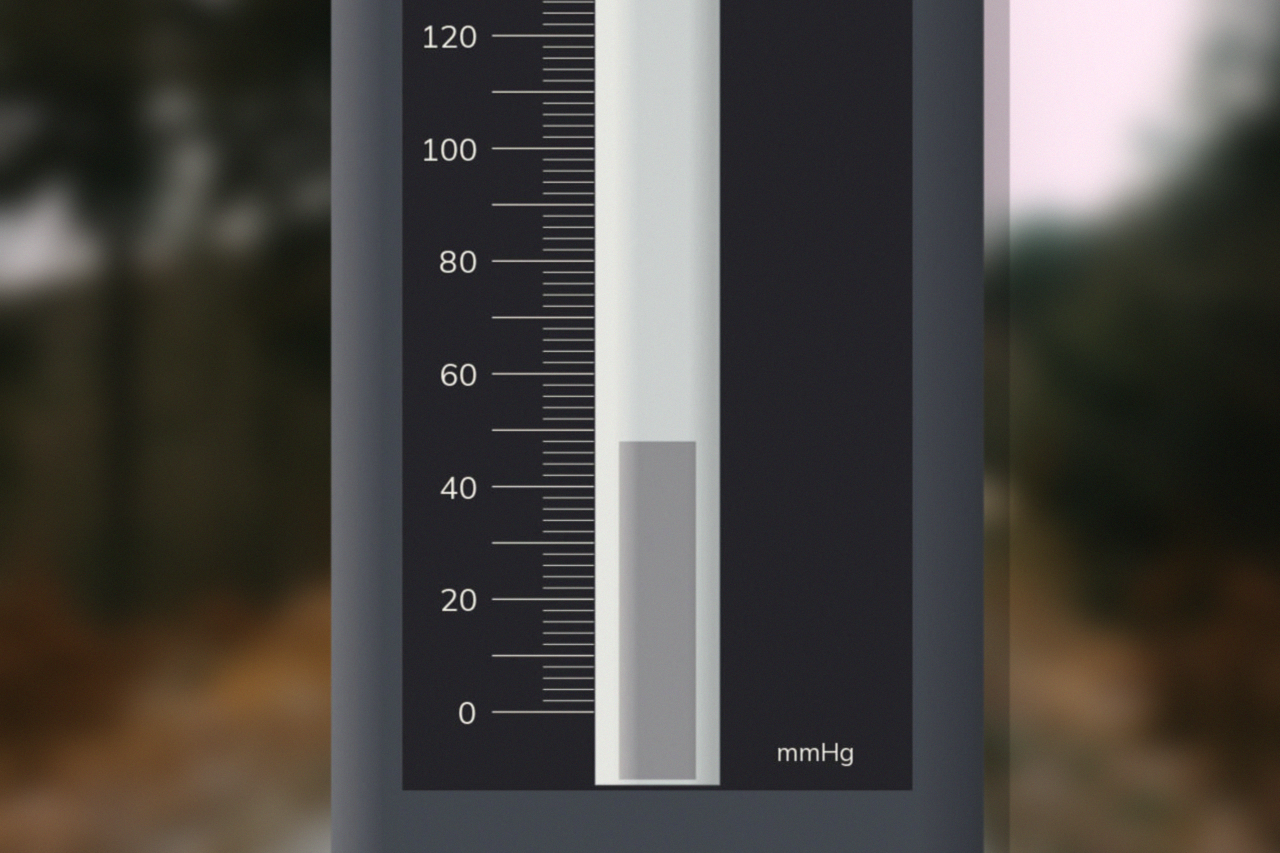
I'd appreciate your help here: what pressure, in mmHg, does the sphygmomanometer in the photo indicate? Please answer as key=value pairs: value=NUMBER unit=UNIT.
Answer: value=48 unit=mmHg
